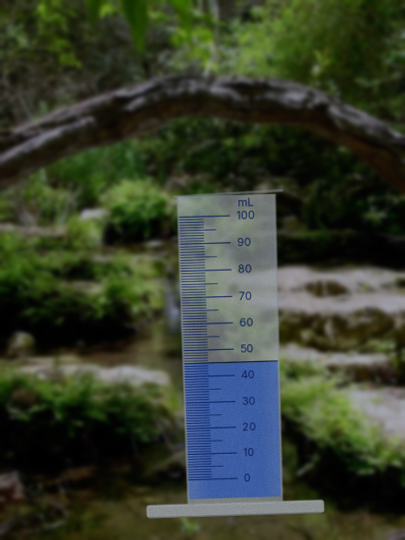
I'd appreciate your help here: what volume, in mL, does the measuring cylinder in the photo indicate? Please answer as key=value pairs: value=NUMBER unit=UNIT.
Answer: value=45 unit=mL
